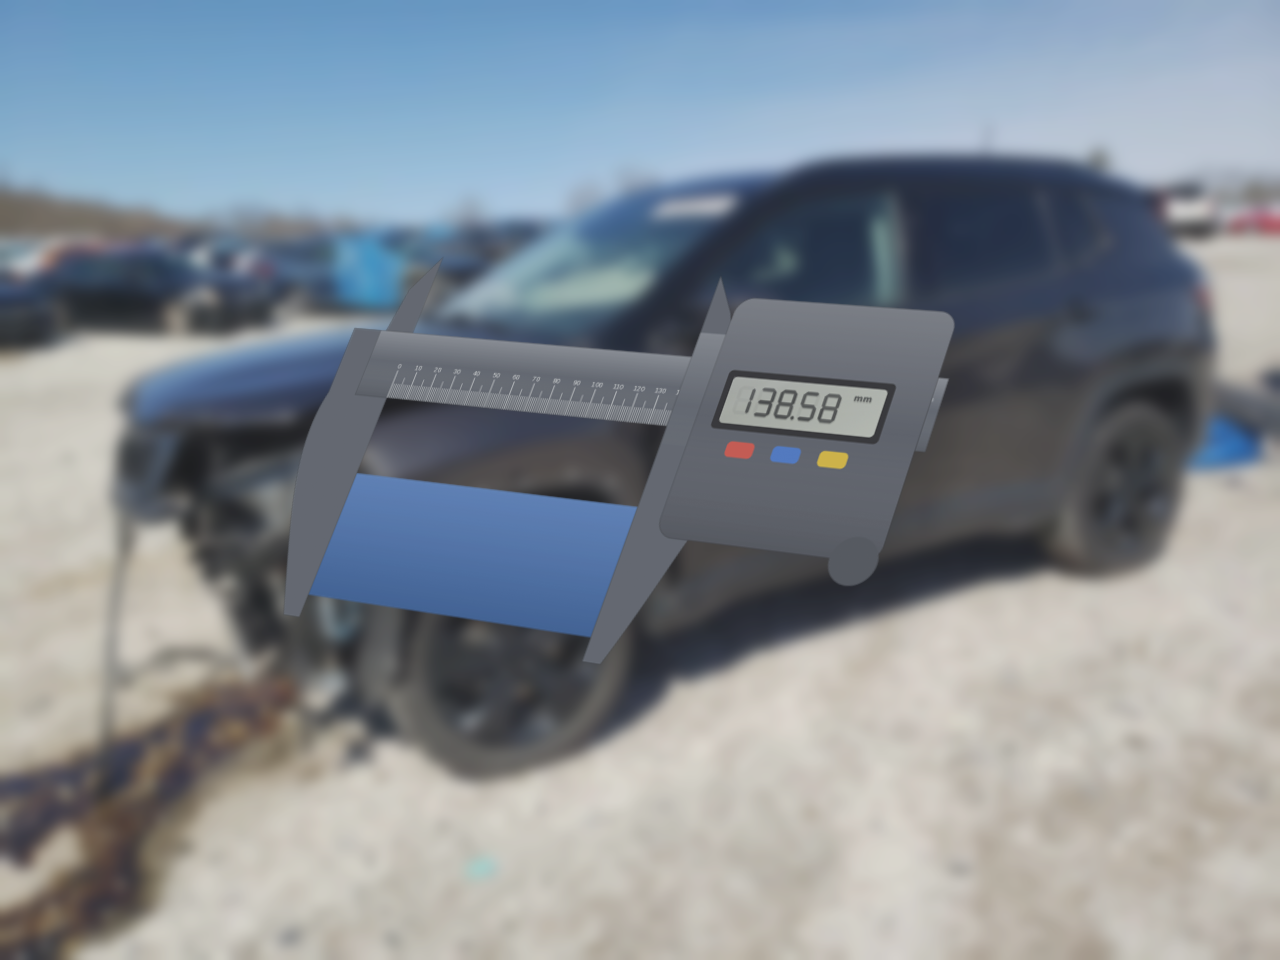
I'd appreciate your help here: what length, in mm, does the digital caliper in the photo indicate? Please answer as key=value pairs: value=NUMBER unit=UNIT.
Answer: value=138.58 unit=mm
